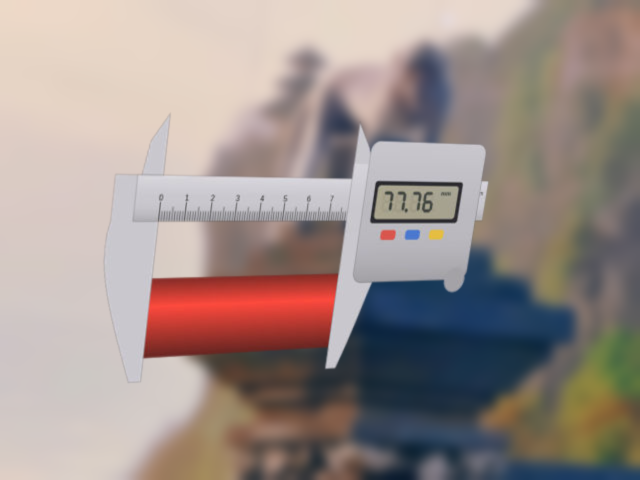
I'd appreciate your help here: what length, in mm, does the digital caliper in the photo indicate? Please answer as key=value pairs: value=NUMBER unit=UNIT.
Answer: value=77.76 unit=mm
